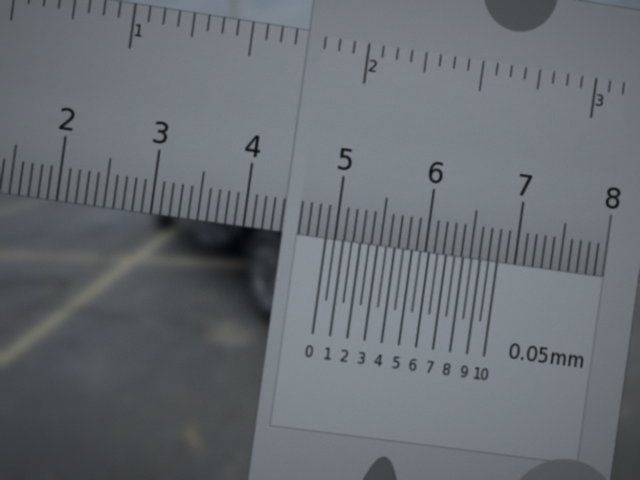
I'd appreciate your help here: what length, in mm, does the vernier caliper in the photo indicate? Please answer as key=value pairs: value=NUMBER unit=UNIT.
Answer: value=49.0 unit=mm
